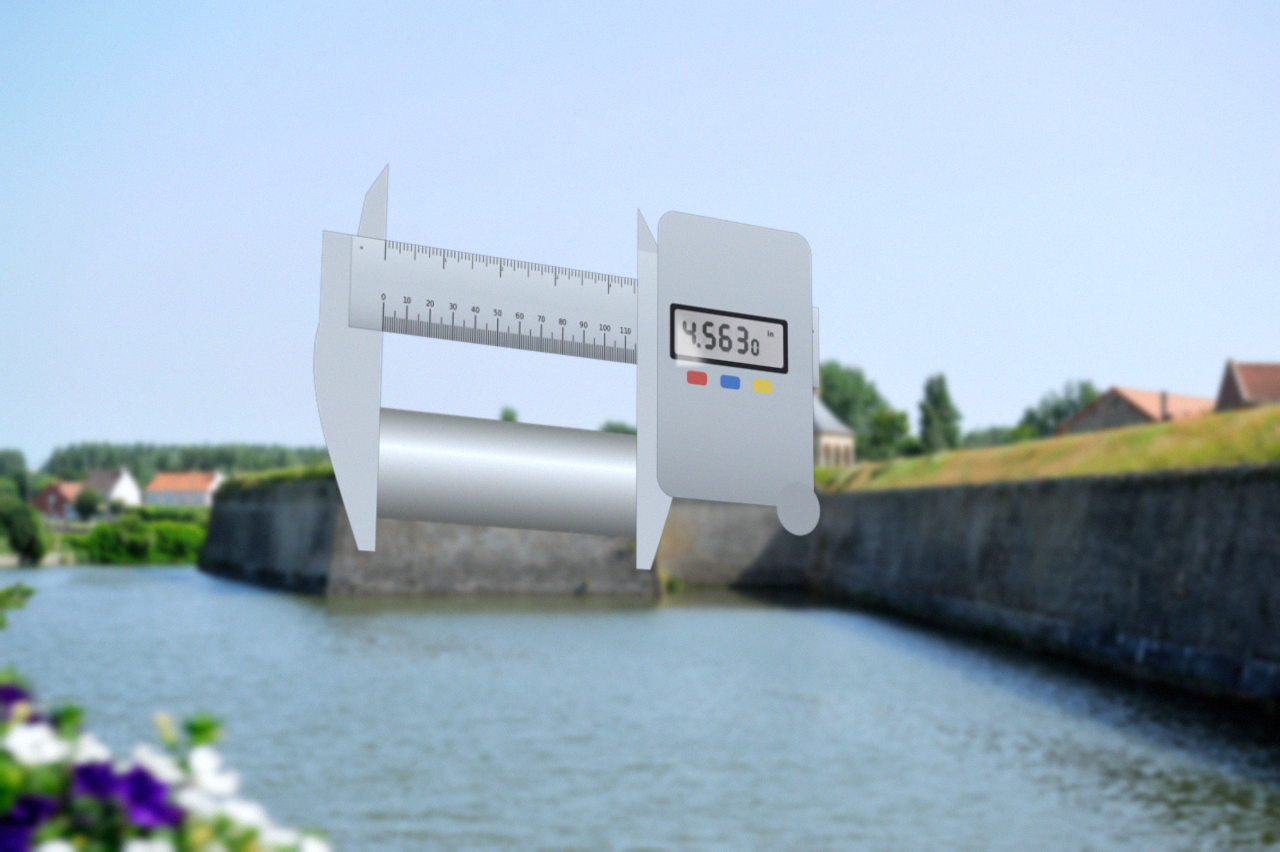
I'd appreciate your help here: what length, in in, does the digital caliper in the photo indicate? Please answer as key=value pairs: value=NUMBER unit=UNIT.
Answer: value=4.5630 unit=in
